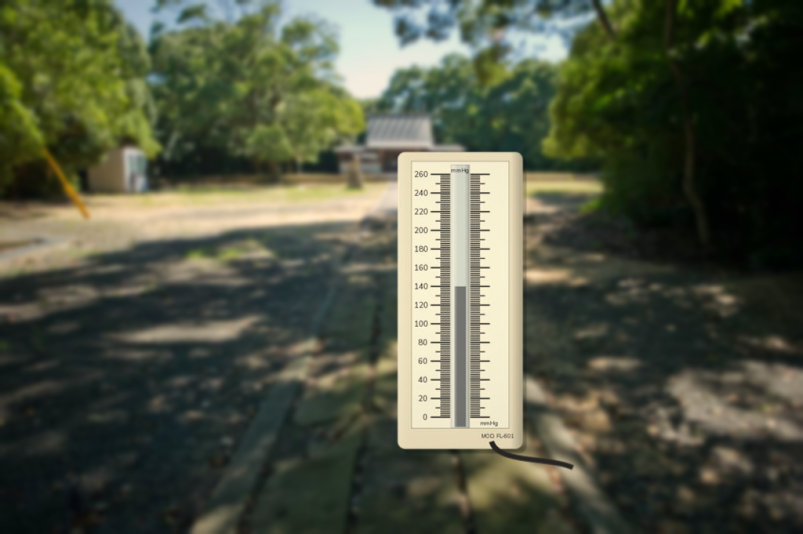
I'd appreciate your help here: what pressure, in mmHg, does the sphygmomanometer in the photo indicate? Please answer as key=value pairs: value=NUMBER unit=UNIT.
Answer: value=140 unit=mmHg
